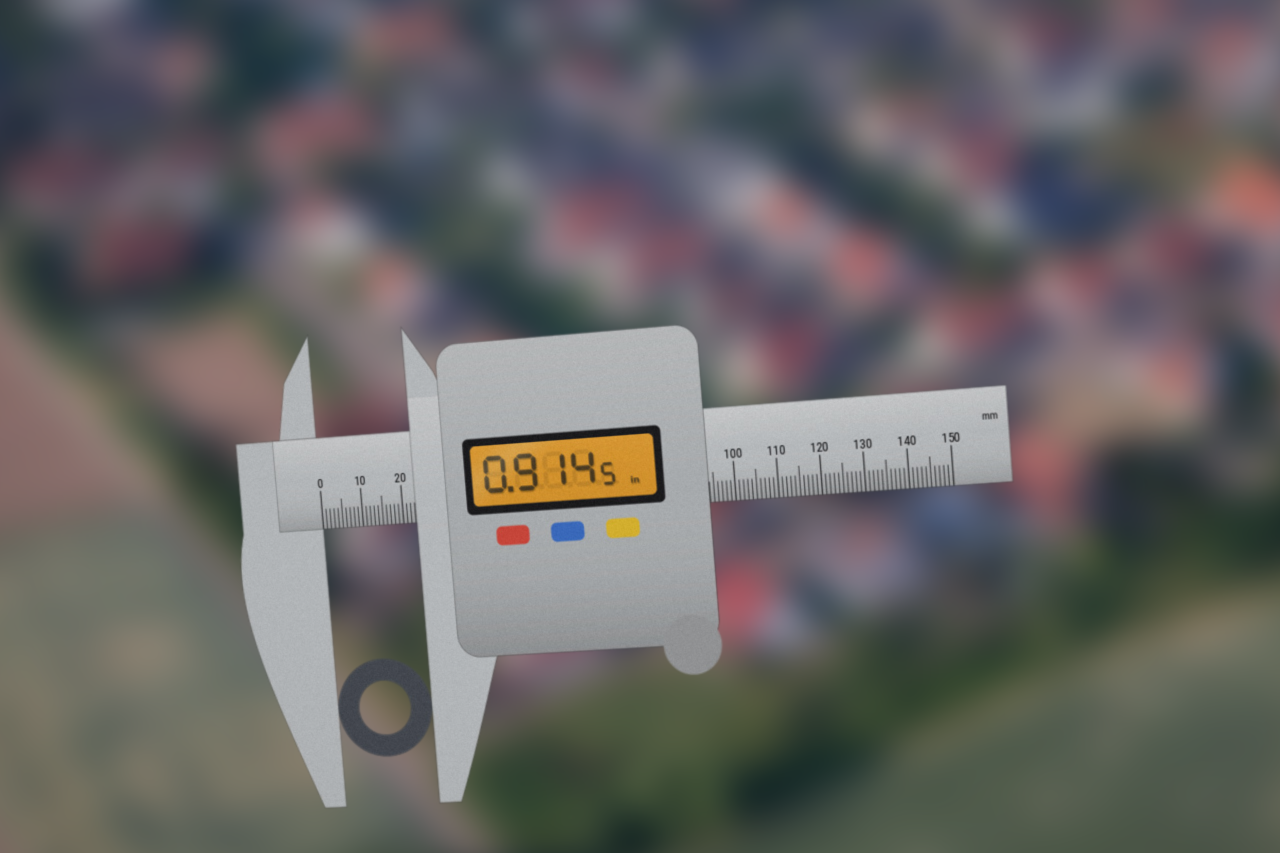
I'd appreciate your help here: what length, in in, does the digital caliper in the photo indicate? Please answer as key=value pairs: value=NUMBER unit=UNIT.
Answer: value=0.9145 unit=in
